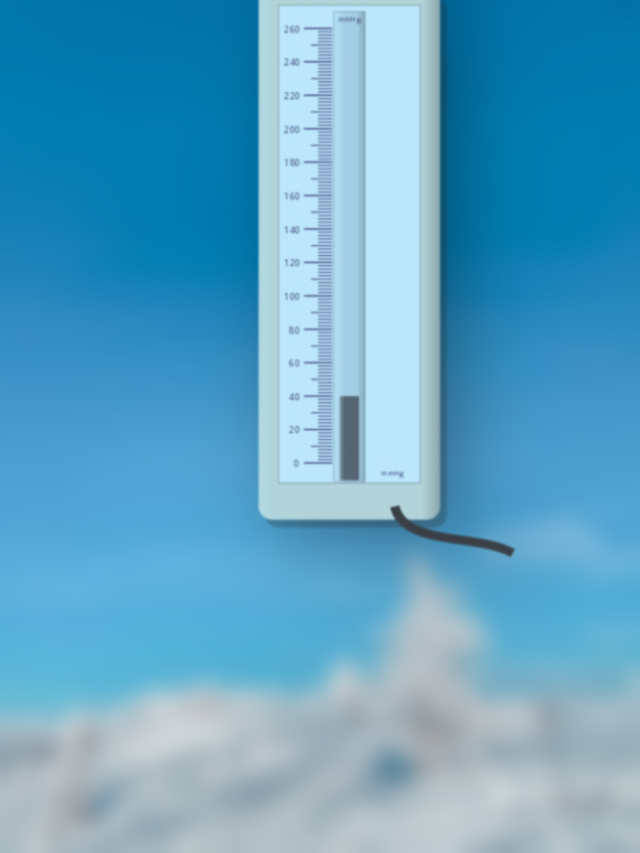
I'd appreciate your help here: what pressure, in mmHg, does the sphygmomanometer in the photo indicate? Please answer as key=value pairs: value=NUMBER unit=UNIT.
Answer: value=40 unit=mmHg
